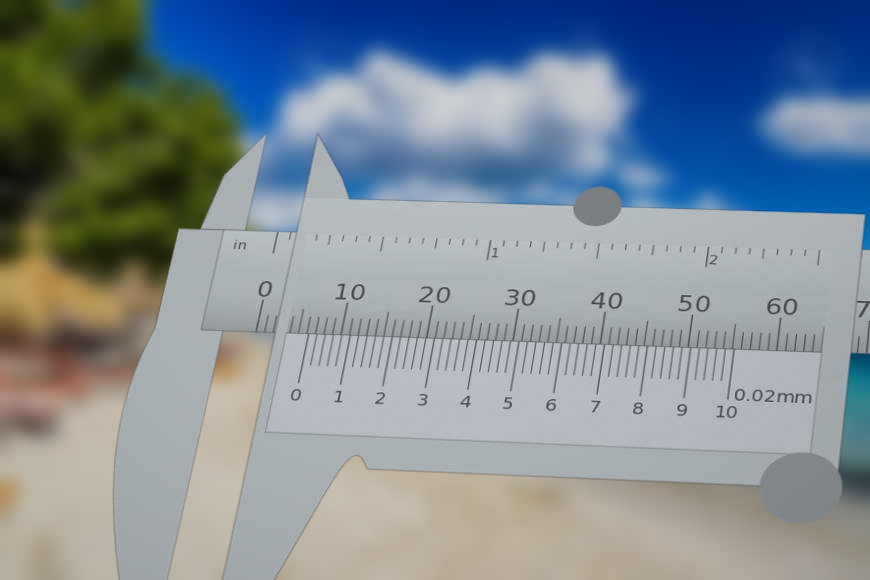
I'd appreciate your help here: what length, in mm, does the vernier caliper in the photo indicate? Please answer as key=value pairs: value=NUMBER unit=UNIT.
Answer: value=6.2 unit=mm
